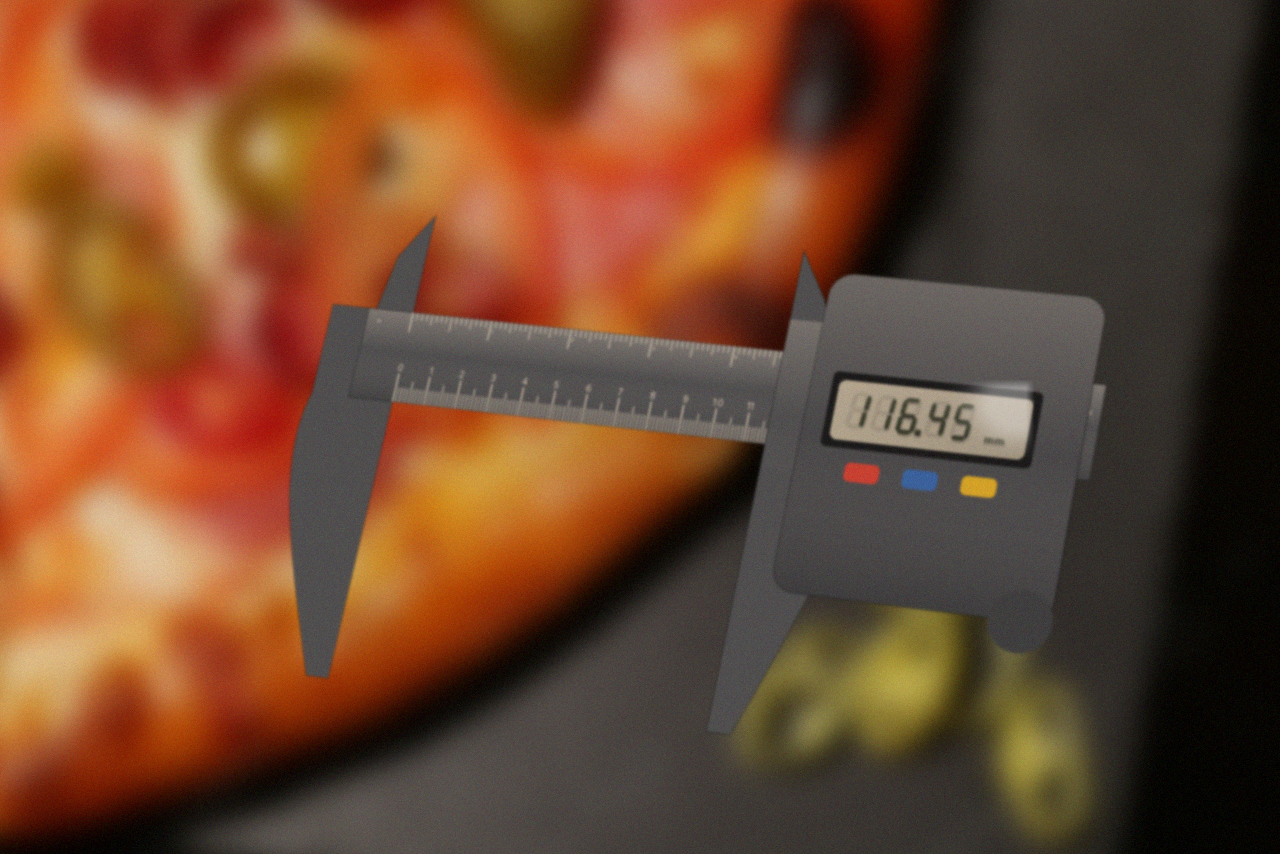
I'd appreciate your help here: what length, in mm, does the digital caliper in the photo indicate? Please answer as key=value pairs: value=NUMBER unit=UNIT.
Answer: value=116.45 unit=mm
